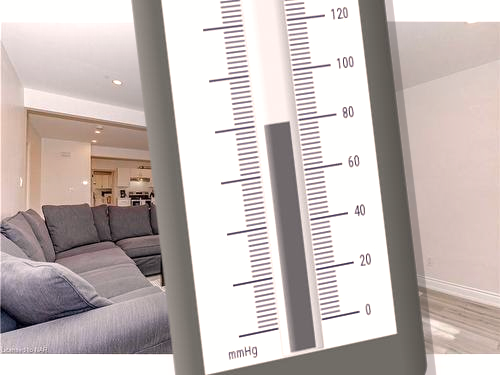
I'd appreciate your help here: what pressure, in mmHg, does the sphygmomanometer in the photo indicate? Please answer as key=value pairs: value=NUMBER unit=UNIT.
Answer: value=80 unit=mmHg
